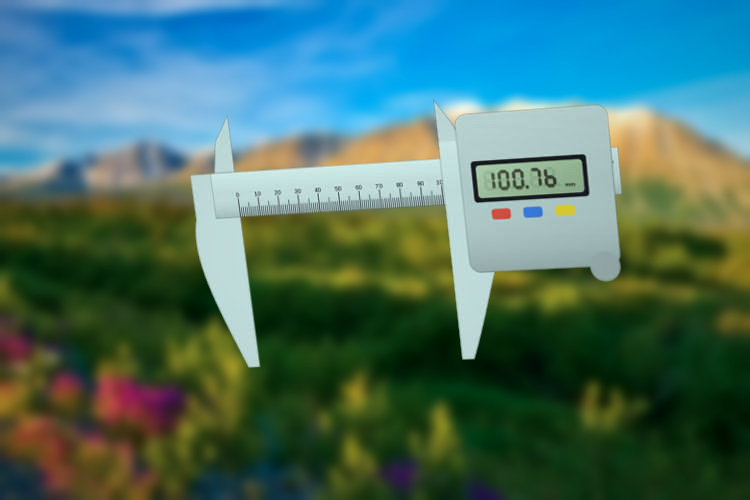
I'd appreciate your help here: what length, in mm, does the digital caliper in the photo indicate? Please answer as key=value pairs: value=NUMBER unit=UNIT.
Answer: value=100.76 unit=mm
